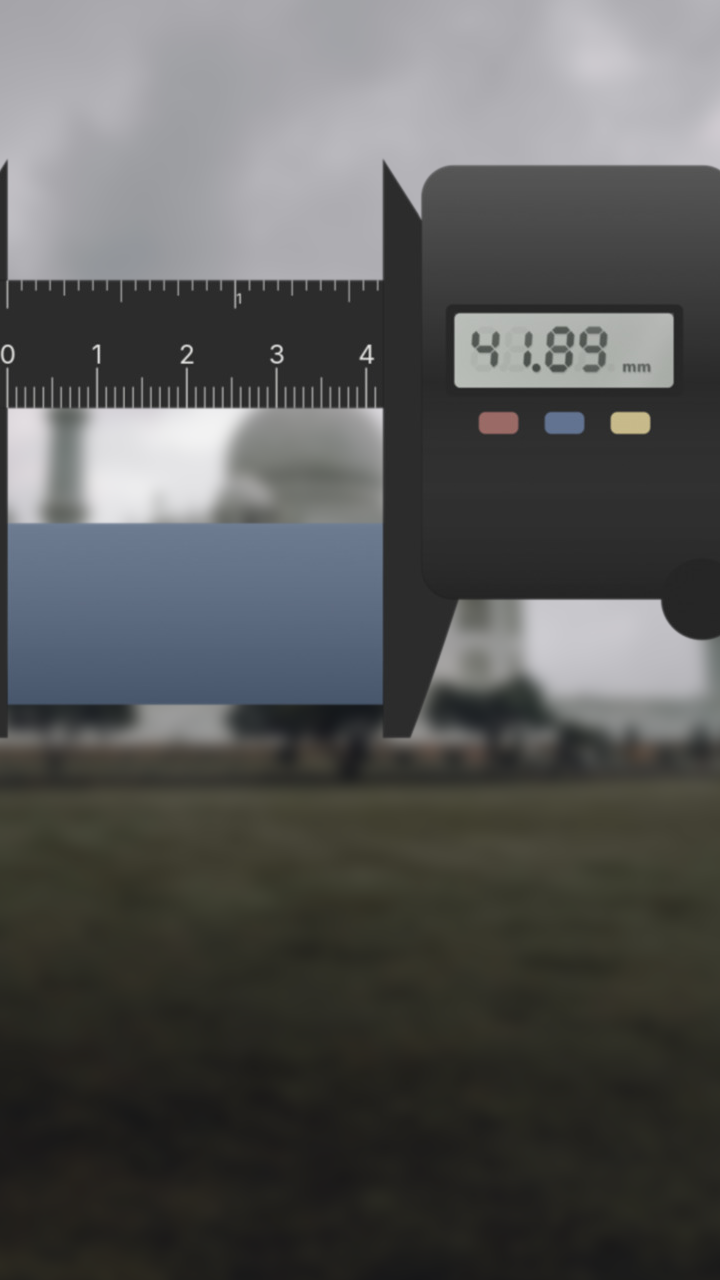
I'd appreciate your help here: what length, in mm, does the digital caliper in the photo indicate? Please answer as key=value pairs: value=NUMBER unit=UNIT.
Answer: value=41.89 unit=mm
